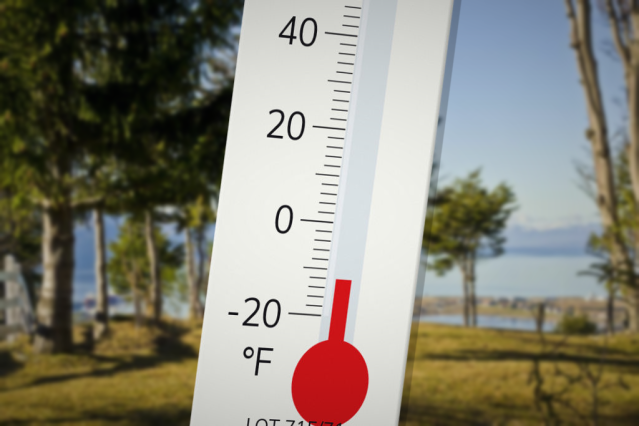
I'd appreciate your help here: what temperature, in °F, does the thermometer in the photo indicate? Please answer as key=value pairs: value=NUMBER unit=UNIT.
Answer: value=-12 unit=°F
